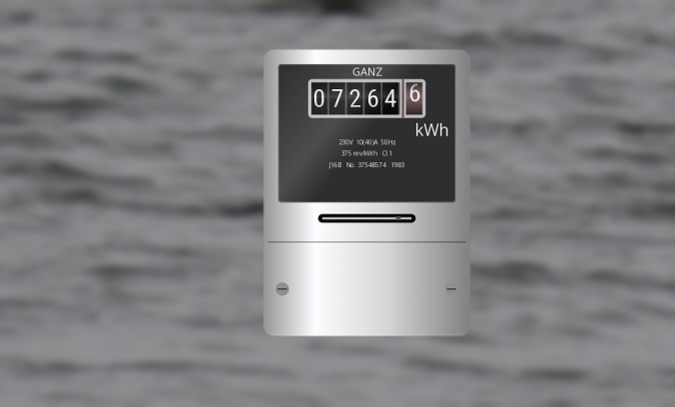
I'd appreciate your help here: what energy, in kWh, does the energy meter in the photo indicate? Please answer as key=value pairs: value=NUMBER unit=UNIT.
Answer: value=7264.6 unit=kWh
